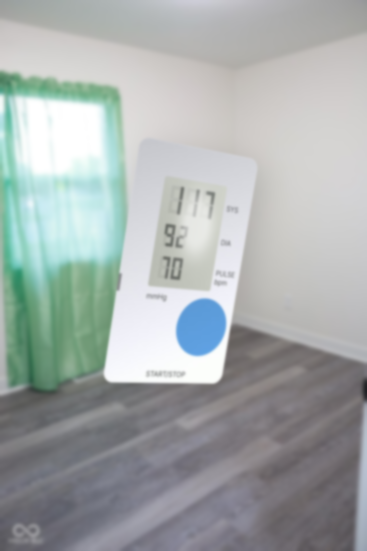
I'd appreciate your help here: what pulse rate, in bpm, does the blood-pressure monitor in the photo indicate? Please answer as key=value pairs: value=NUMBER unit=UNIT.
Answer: value=70 unit=bpm
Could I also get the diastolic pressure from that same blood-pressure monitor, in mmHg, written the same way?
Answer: value=92 unit=mmHg
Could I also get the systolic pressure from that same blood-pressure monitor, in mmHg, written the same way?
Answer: value=117 unit=mmHg
